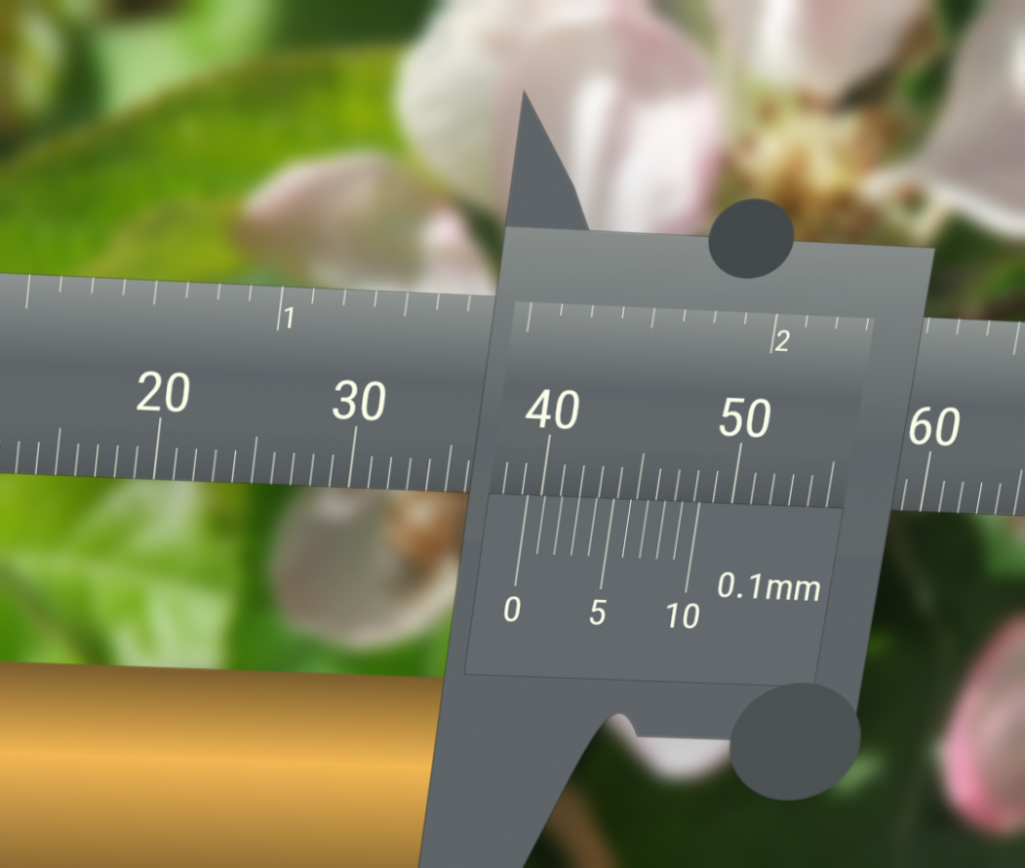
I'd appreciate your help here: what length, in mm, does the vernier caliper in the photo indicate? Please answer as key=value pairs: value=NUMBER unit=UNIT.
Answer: value=39.3 unit=mm
